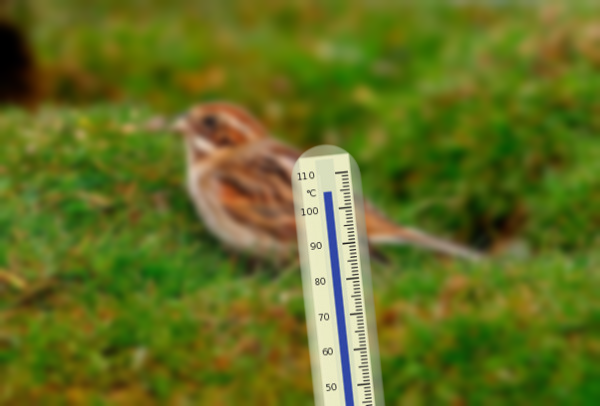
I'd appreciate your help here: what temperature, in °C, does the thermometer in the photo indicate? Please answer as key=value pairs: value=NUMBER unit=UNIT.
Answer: value=105 unit=°C
